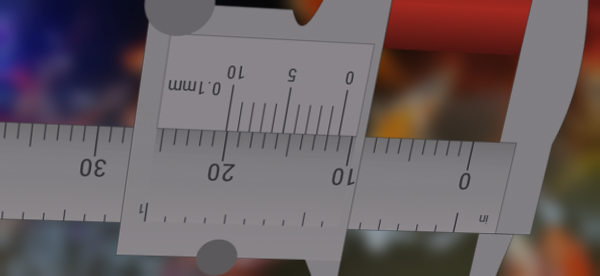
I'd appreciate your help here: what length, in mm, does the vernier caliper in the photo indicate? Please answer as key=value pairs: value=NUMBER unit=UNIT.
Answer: value=11.1 unit=mm
